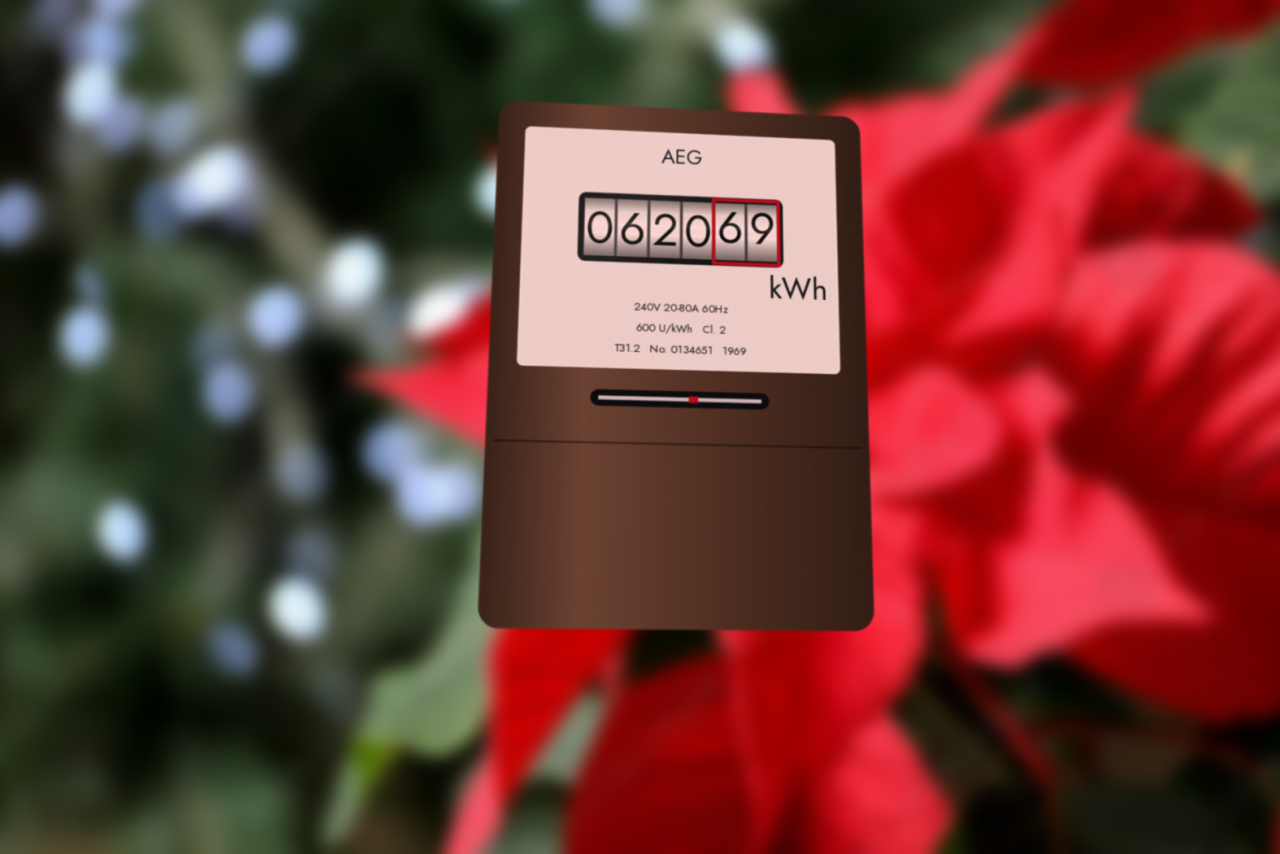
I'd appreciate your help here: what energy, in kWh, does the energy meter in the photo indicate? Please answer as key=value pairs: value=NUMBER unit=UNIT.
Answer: value=620.69 unit=kWh
